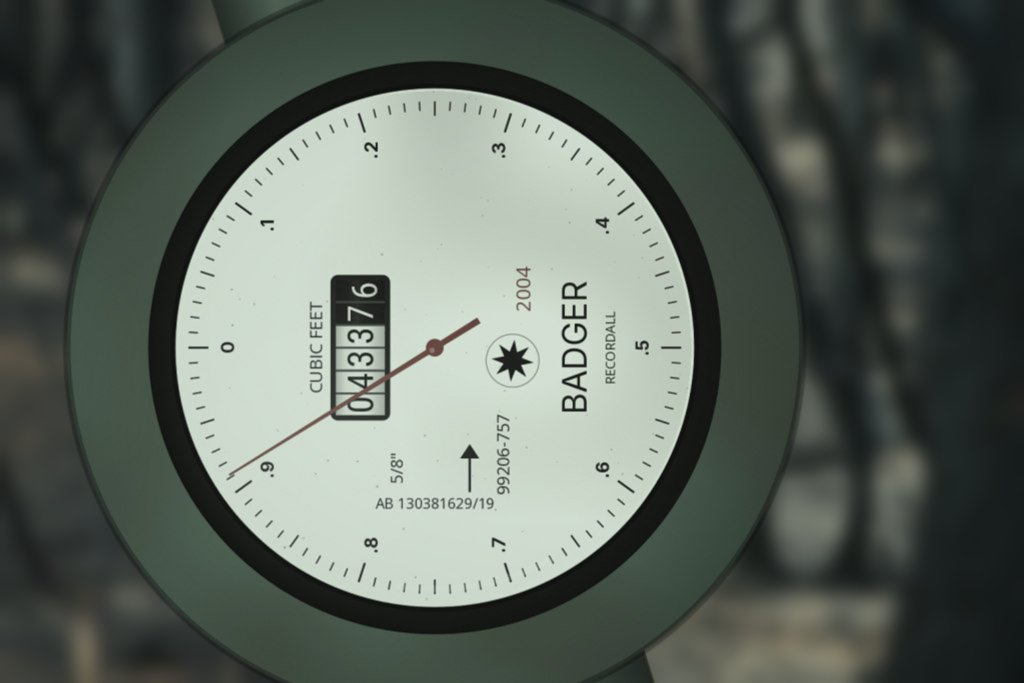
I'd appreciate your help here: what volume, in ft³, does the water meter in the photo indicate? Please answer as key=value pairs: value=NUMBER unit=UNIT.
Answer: value=43375.91 unit=ft³
